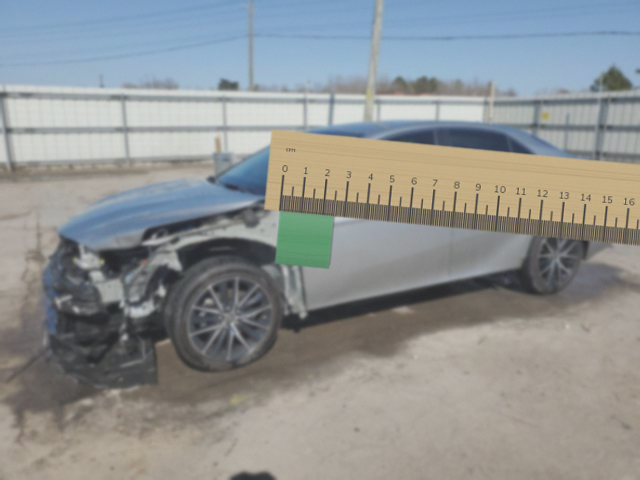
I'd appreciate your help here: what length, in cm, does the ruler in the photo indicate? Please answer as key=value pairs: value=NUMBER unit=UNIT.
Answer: value=2.5 unit=cm
